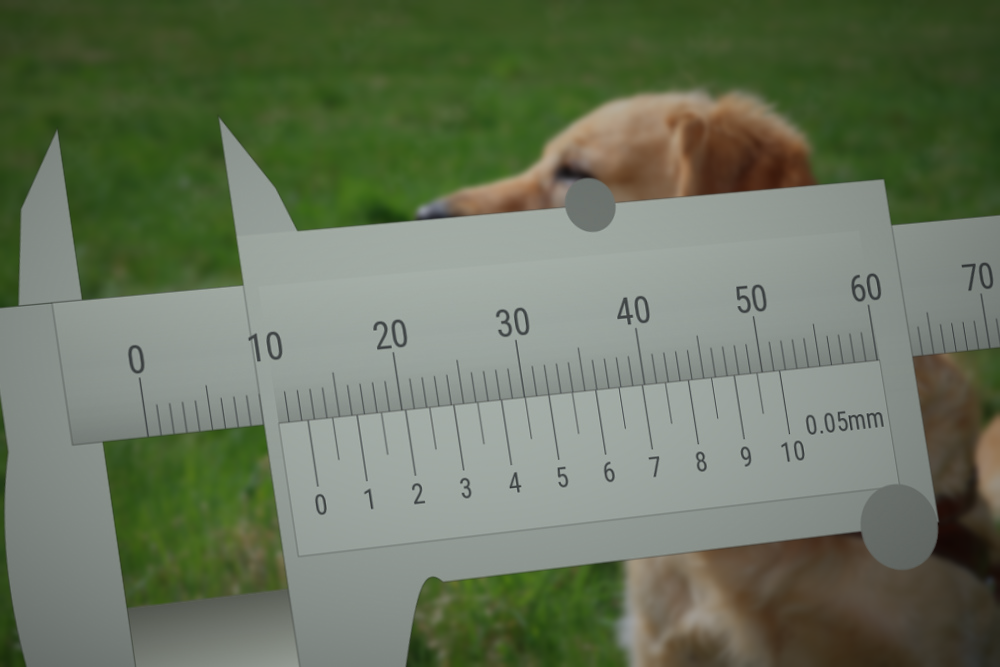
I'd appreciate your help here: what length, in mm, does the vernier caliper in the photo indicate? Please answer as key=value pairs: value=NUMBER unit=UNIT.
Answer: value=12.5 unit=mm
